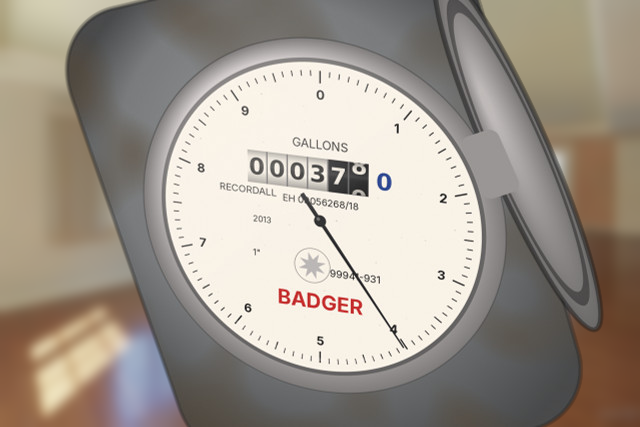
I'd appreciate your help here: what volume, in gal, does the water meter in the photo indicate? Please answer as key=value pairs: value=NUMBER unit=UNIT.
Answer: value=3784.0 unit=gal
